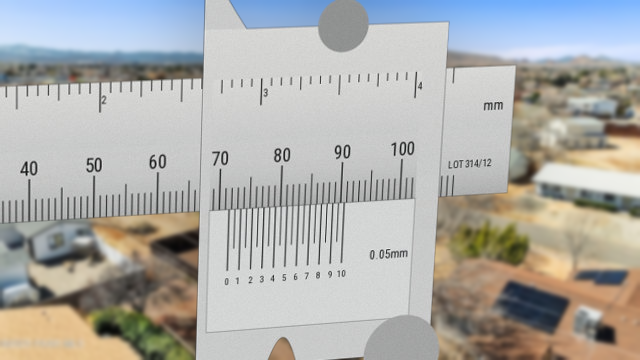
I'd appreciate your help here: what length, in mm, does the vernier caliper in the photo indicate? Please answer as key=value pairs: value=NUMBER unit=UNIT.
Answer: value=71.6 unit=mm
